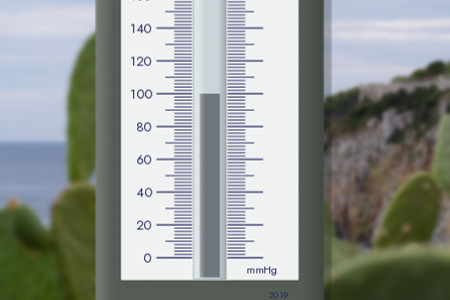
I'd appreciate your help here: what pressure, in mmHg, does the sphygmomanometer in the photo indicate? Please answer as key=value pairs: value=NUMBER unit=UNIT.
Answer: value=100 unit=mmHg
